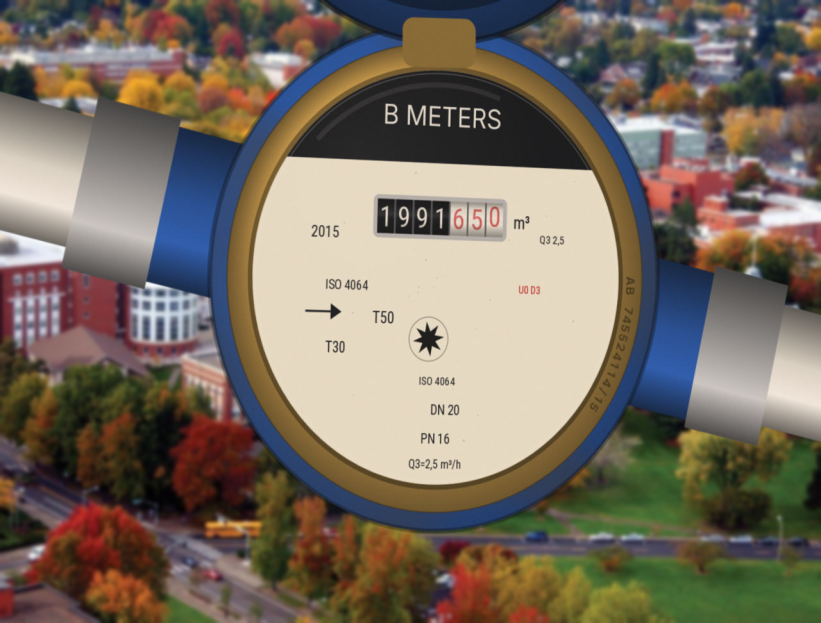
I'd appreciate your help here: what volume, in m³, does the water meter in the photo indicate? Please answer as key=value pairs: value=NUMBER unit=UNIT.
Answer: value=1991.650 unit=m³
